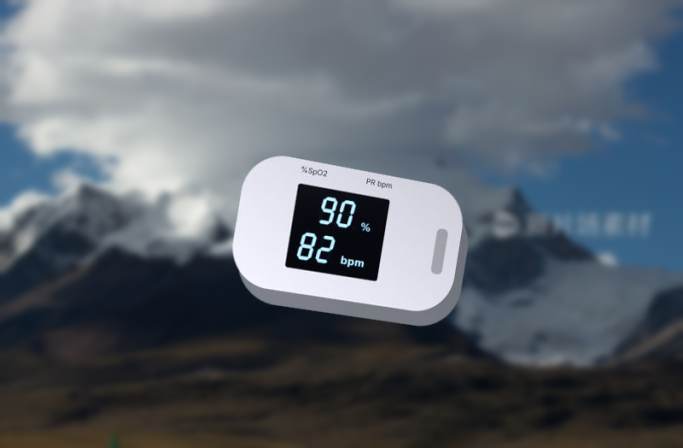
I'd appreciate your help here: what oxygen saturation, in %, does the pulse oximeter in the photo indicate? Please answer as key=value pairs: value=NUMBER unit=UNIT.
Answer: value=90 unit=%
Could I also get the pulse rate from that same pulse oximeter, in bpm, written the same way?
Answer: value=82 unit=bpm
